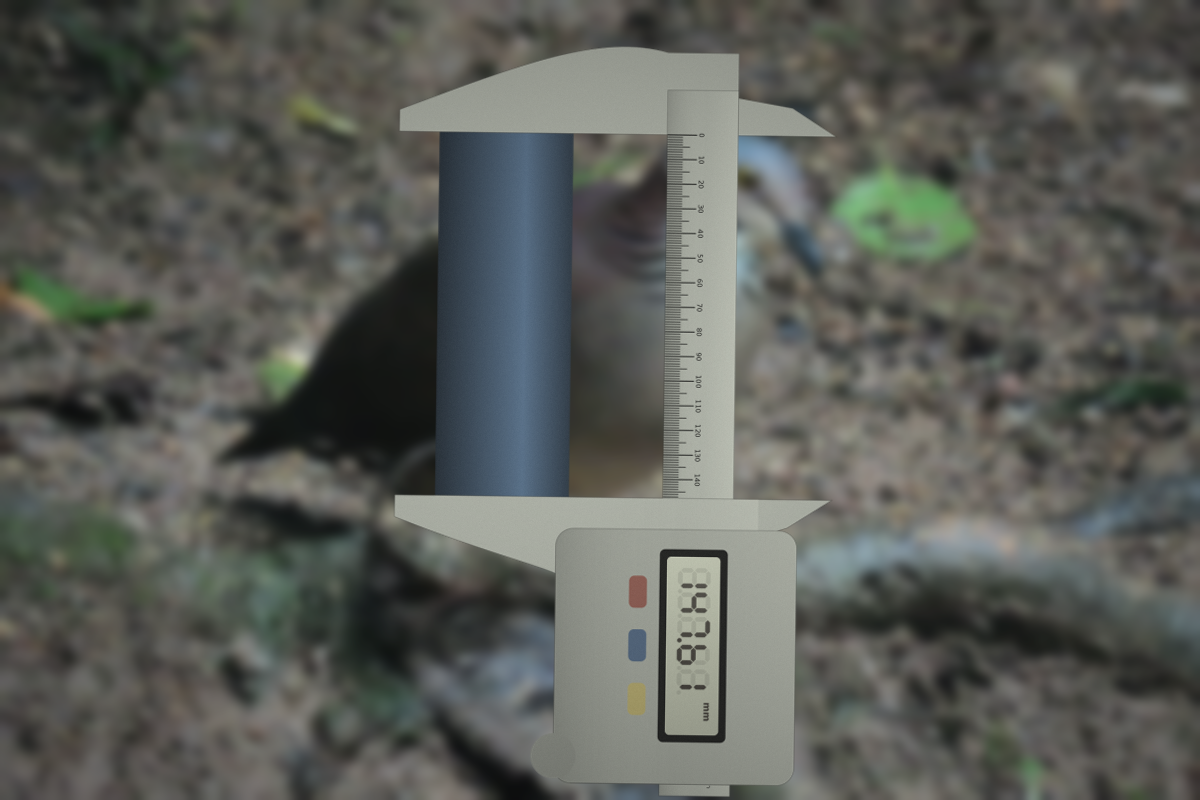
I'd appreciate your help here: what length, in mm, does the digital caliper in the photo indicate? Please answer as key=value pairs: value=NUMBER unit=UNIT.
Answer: value=147.61 unit=mm
